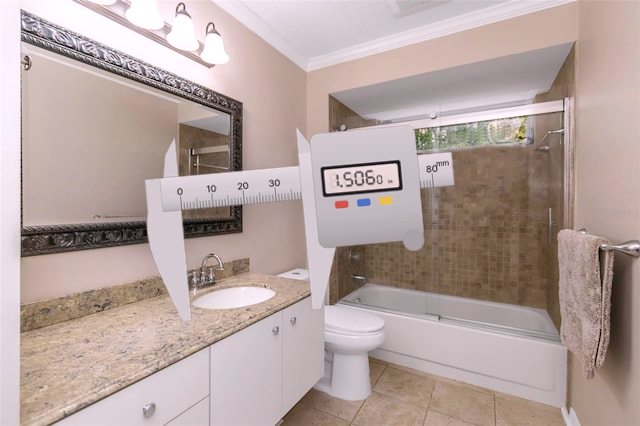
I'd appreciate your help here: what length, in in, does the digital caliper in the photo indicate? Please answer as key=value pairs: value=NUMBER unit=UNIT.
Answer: value=1.5060 unit=in
